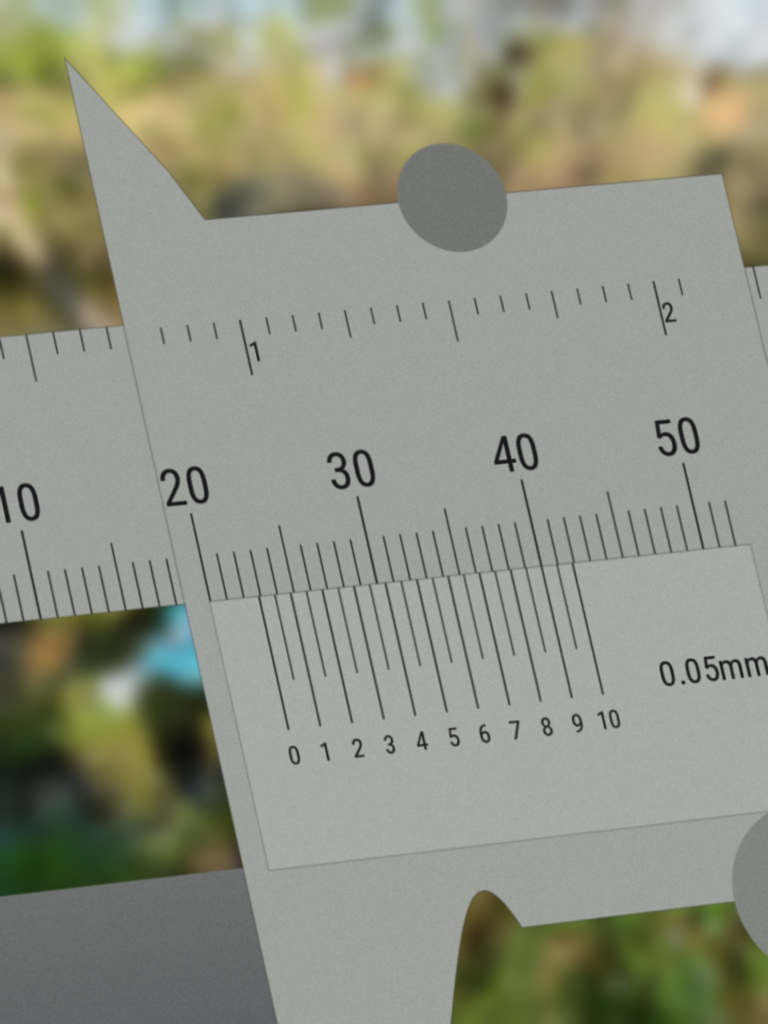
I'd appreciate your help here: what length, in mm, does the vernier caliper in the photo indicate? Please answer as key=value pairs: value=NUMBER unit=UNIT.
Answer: value=22.9 unit=mm
